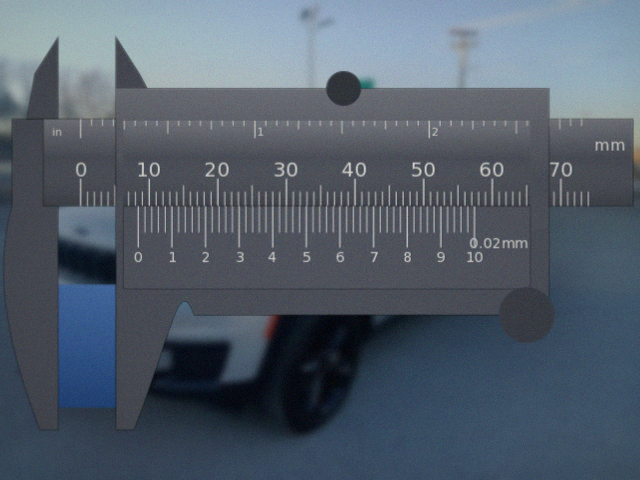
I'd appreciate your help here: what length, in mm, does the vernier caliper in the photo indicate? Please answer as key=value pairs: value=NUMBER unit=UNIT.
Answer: value=8.4 unit=mm
